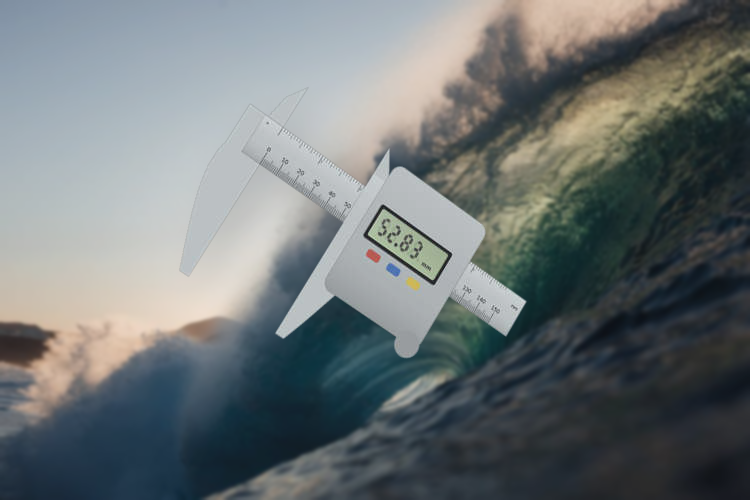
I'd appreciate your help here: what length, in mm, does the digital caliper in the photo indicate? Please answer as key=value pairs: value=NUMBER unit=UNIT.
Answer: value=52.83 unit=mm
